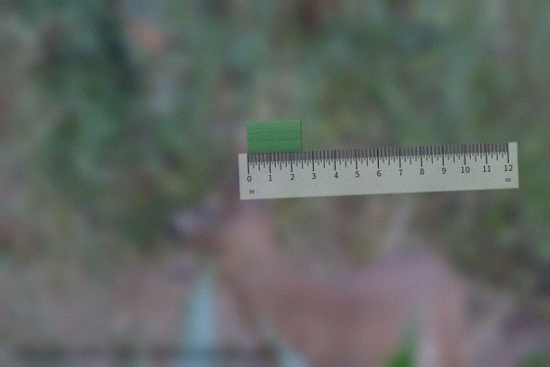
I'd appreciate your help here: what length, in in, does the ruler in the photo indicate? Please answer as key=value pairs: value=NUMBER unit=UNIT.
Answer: value=2.5 unit=in
